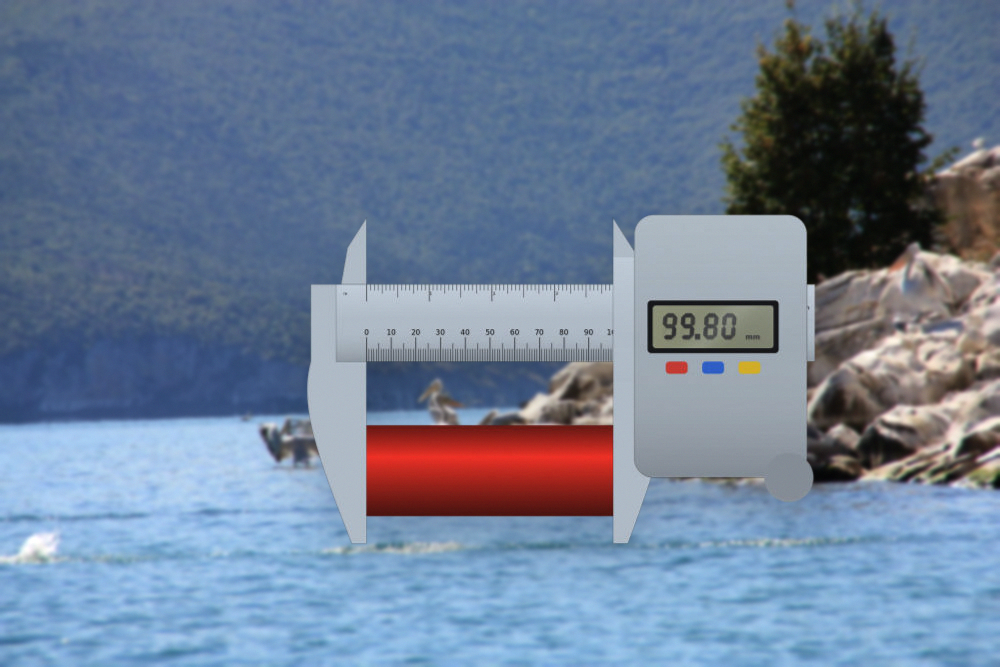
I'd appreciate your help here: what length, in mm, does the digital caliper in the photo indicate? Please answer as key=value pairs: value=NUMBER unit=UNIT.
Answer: value=99.80 unit=mm
